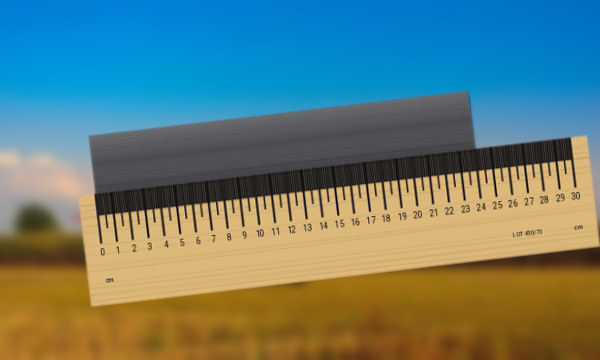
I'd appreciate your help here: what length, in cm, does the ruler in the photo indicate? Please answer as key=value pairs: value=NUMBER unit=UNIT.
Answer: value=24 unit=cm
